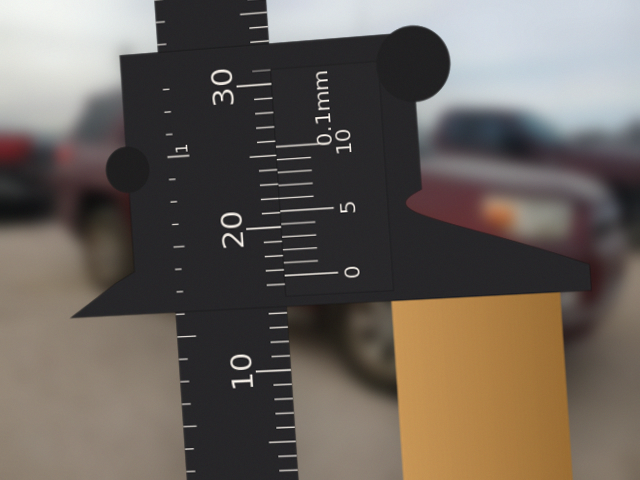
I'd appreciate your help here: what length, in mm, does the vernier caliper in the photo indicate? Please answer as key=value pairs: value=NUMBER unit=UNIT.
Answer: value=16.6 unit=mm
